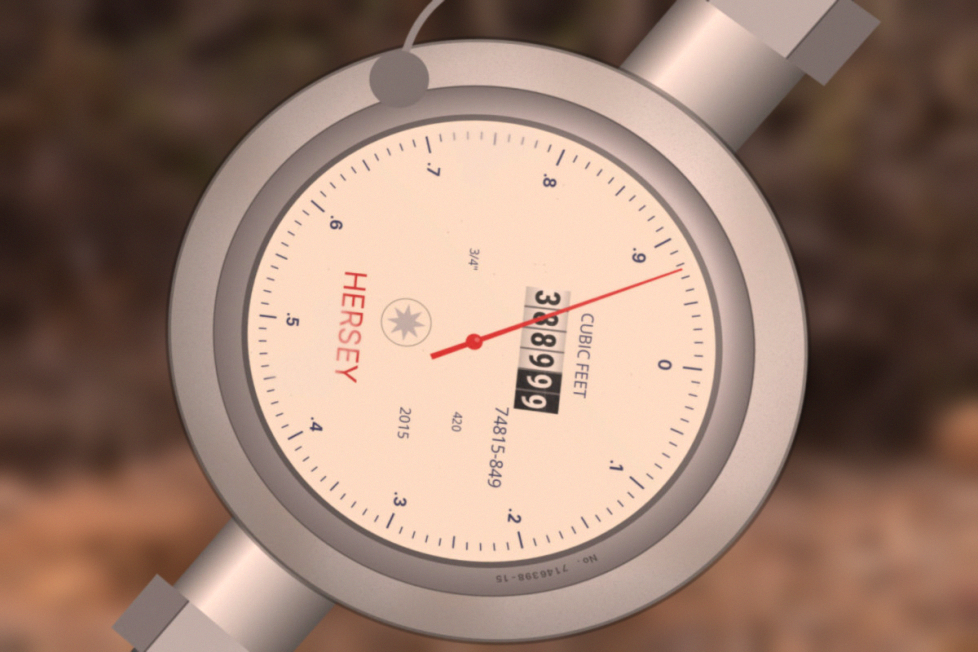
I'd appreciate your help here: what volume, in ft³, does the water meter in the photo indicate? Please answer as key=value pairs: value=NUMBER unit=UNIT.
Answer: value=388998.92 unit=ft³
